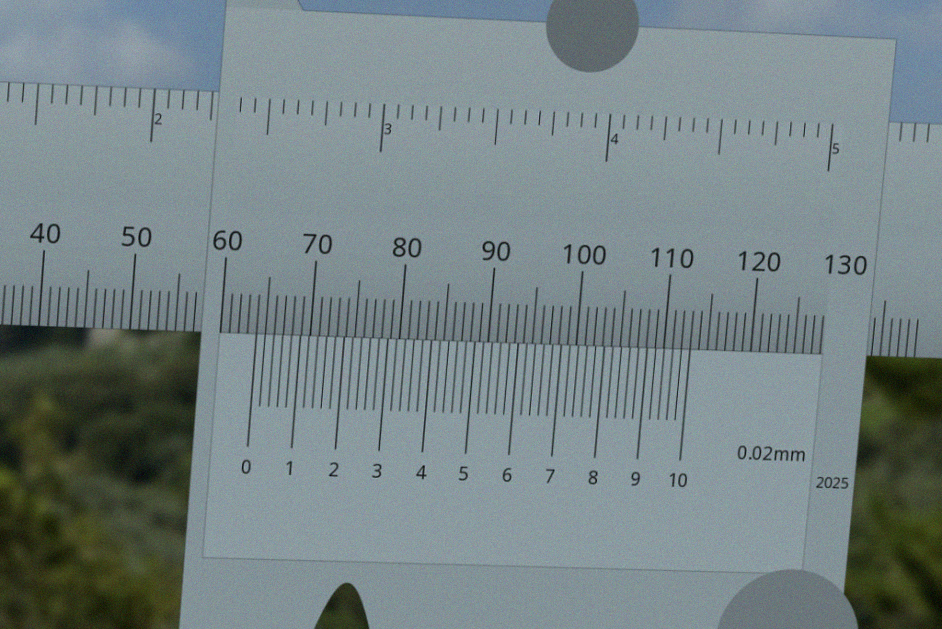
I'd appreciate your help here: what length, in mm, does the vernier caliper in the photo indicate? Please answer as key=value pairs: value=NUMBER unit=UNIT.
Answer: value=64.0 unit=mm
